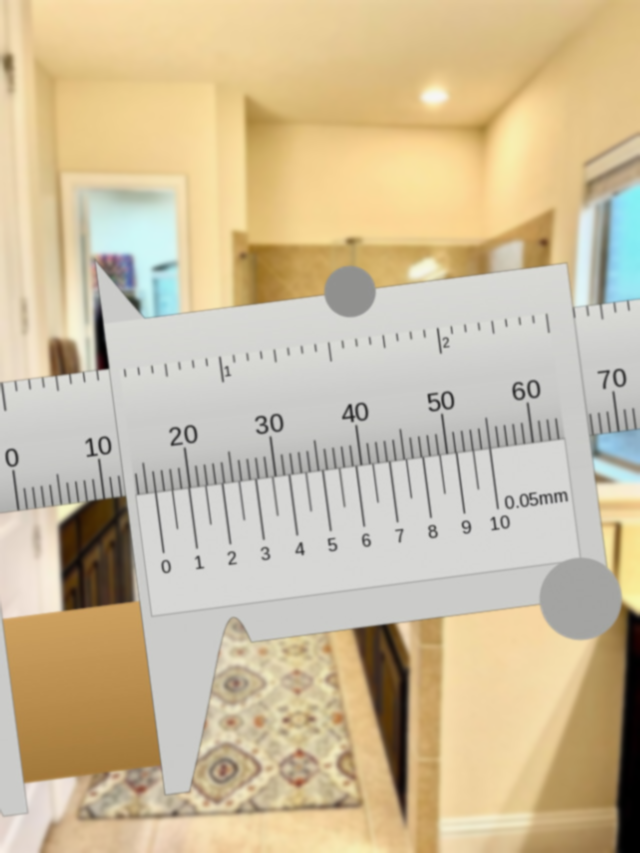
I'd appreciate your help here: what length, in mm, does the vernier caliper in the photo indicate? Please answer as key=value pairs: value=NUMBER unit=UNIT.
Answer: value=16.0 unit=mm
